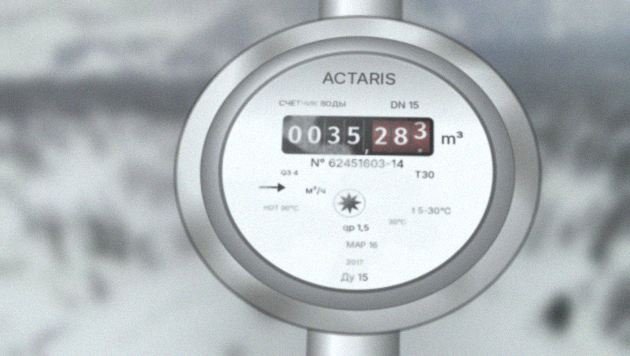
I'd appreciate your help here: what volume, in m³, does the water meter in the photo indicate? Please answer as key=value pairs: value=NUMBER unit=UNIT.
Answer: value=35.283 unit=m³
